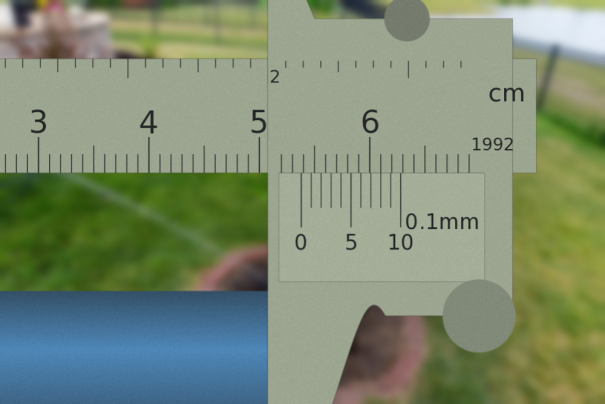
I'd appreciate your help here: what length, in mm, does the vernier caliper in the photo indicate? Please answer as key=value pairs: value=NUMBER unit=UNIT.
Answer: value=53.8 unit=mm
